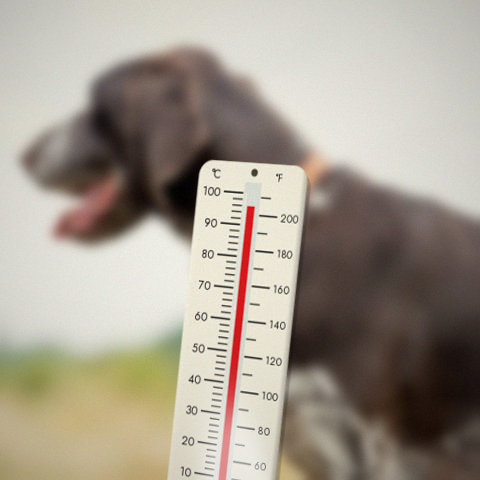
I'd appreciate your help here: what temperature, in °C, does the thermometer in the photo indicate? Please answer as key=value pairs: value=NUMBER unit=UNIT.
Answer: value=96 unit=°C
